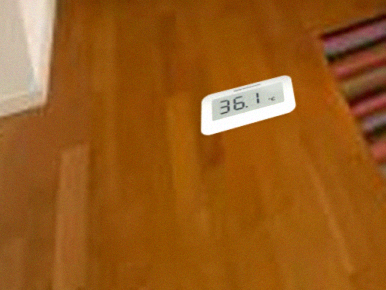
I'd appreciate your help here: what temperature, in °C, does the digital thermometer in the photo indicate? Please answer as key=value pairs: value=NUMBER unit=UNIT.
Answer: value=36.1 unit=°C
